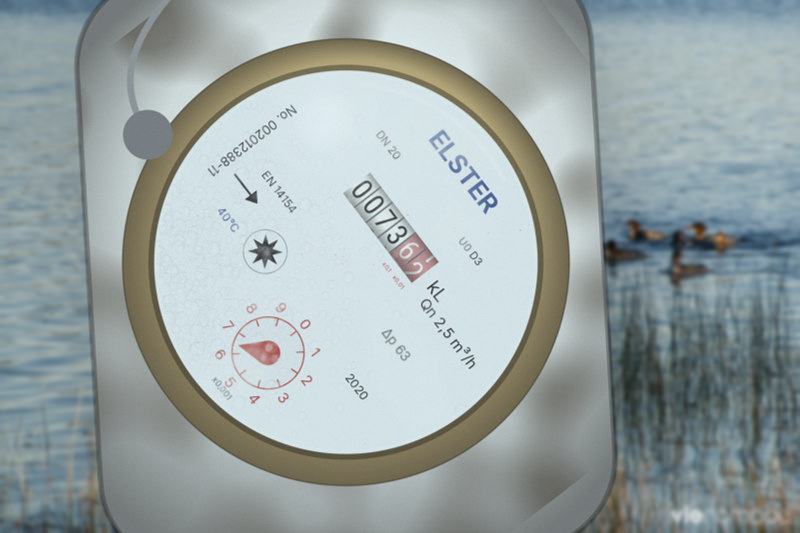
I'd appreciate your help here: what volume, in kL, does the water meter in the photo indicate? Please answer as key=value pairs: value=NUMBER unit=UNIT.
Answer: value=73.616 unit=kL
